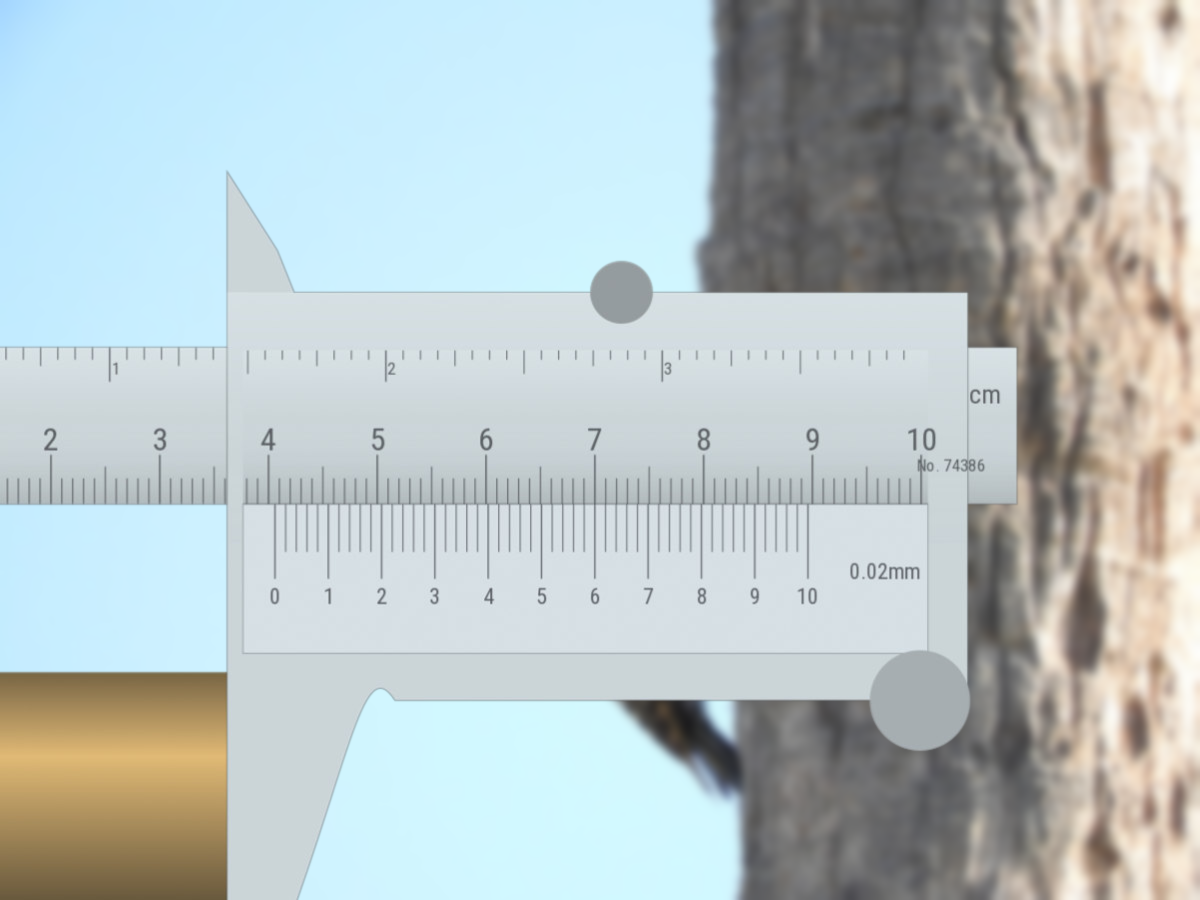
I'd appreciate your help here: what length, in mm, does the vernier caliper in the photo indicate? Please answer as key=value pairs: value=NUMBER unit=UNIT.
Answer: value=40.6 unit=mm
